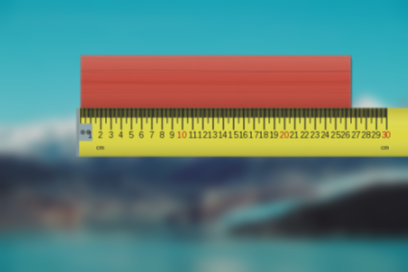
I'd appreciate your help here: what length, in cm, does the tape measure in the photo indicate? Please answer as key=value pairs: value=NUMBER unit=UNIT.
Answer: value=26.5 unit=cm
